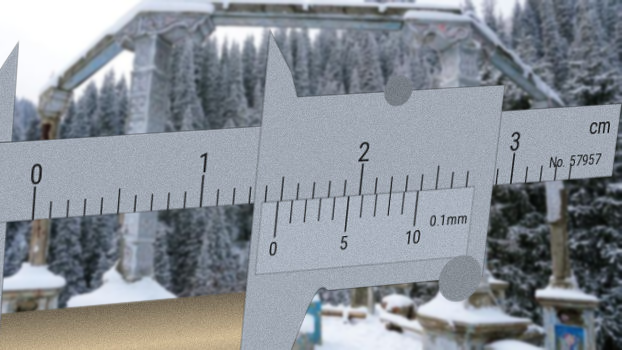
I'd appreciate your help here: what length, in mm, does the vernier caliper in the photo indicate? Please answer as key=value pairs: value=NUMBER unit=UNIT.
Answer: value=14.8 unit=mm
